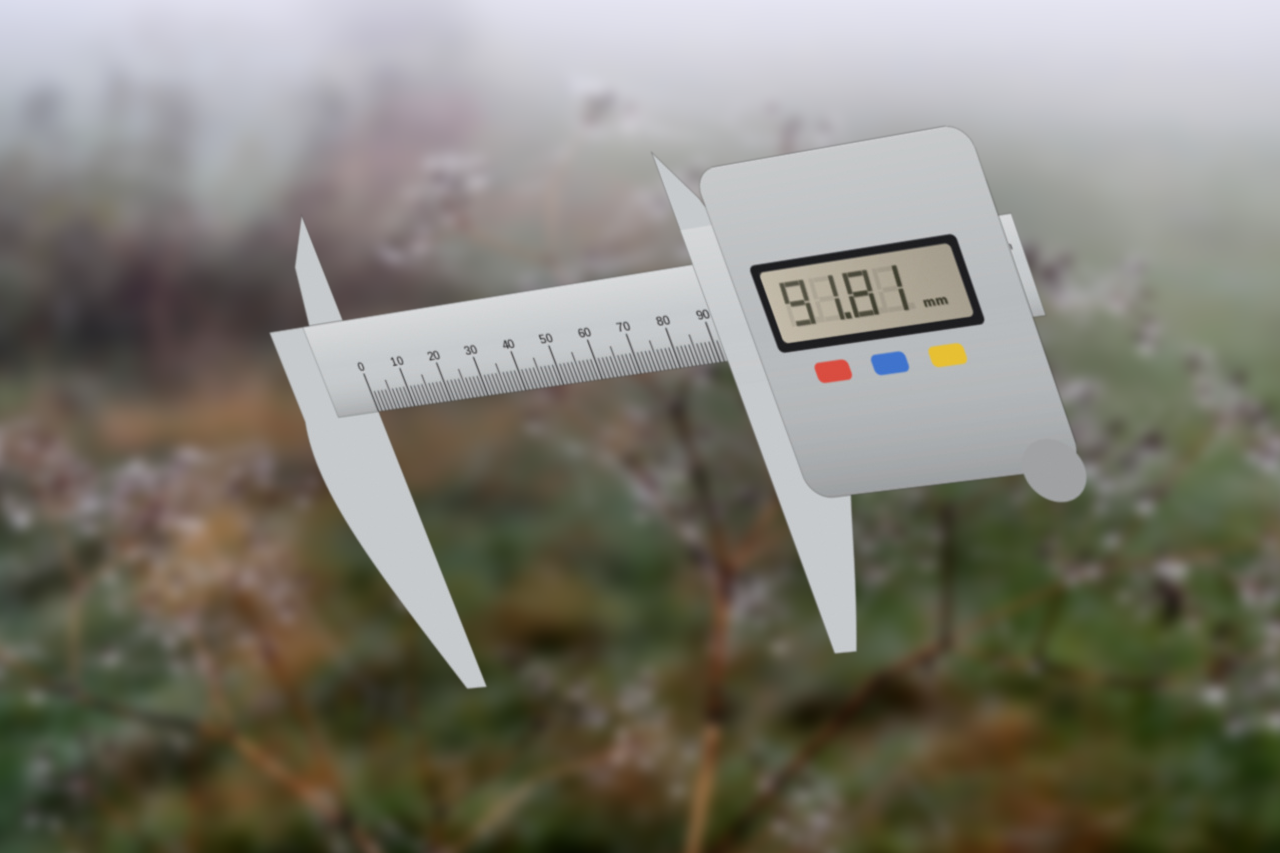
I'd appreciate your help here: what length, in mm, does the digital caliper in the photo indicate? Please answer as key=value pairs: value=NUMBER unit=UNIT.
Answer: value=91.81 unit=mm
